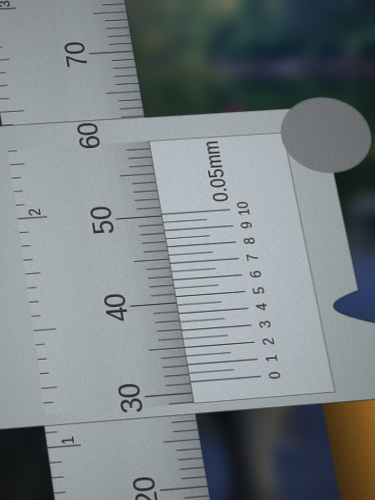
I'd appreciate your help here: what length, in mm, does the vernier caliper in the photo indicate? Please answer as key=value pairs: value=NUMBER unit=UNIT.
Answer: value=31.2 unit=mm
